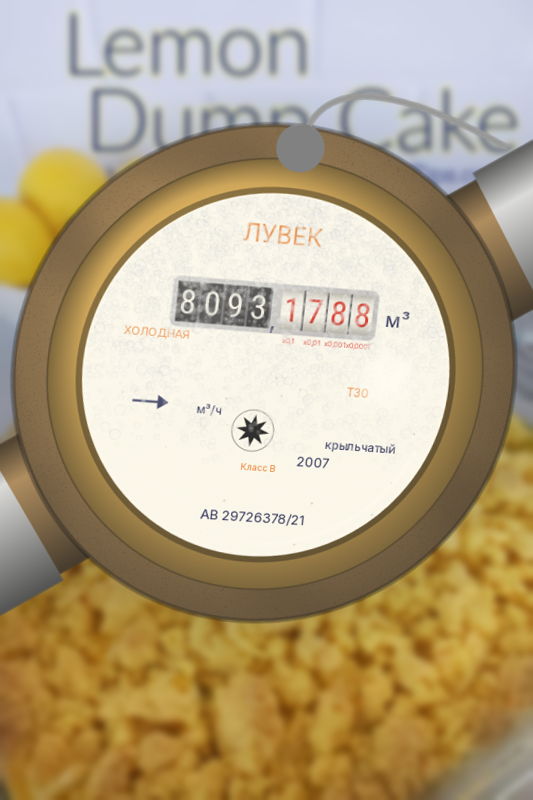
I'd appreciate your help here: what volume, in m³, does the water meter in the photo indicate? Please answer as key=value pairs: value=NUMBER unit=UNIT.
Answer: value=8093.1788 unit=m³
